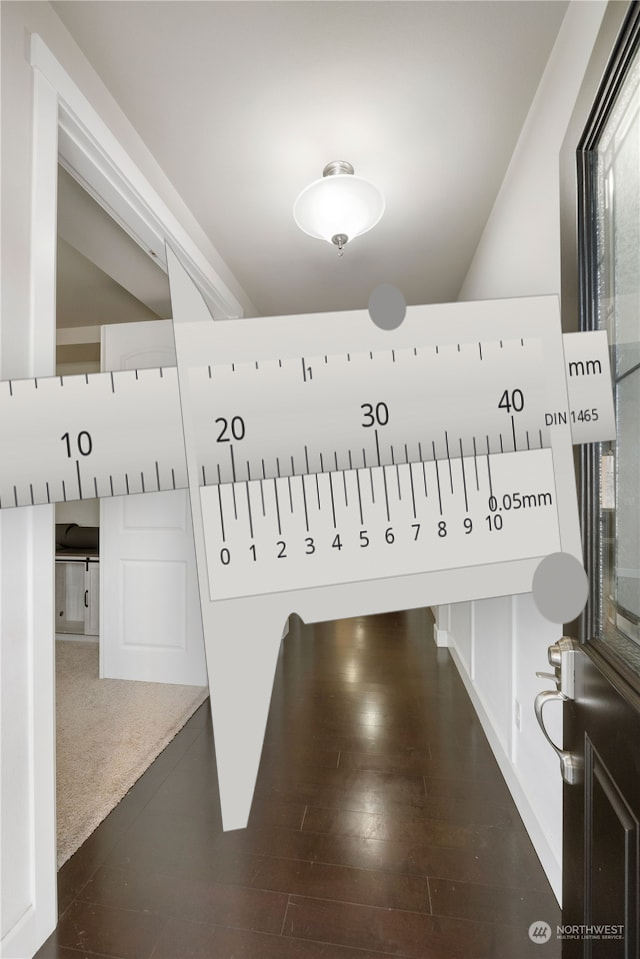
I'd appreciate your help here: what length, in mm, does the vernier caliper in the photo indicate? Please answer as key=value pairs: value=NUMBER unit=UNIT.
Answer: value=18.9 unit=mm
